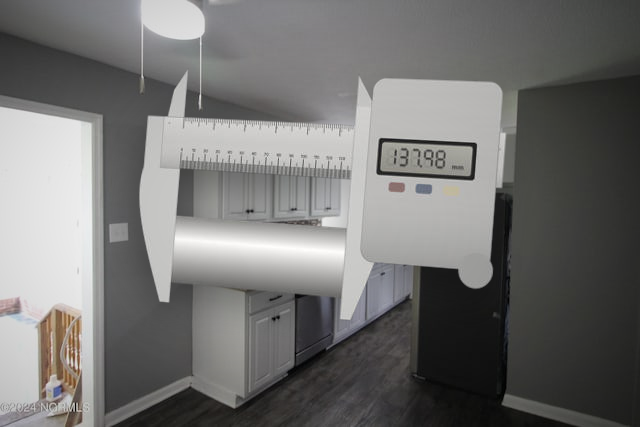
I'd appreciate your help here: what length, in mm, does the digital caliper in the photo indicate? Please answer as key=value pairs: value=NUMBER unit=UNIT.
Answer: value=137.98 unit=mm
